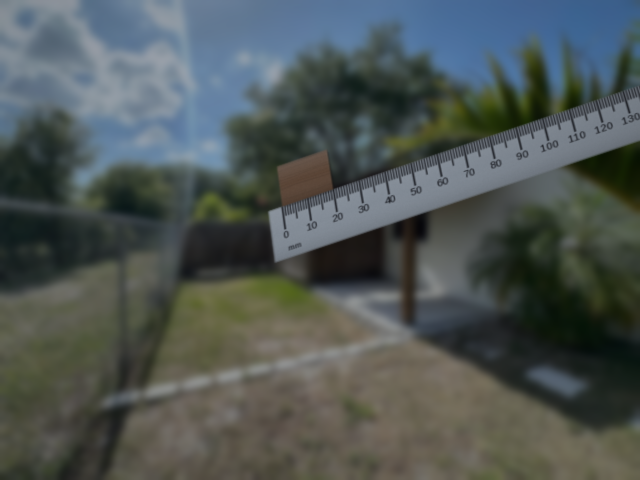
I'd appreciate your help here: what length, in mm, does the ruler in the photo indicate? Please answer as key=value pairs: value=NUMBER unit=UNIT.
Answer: value=20 unit=mm
